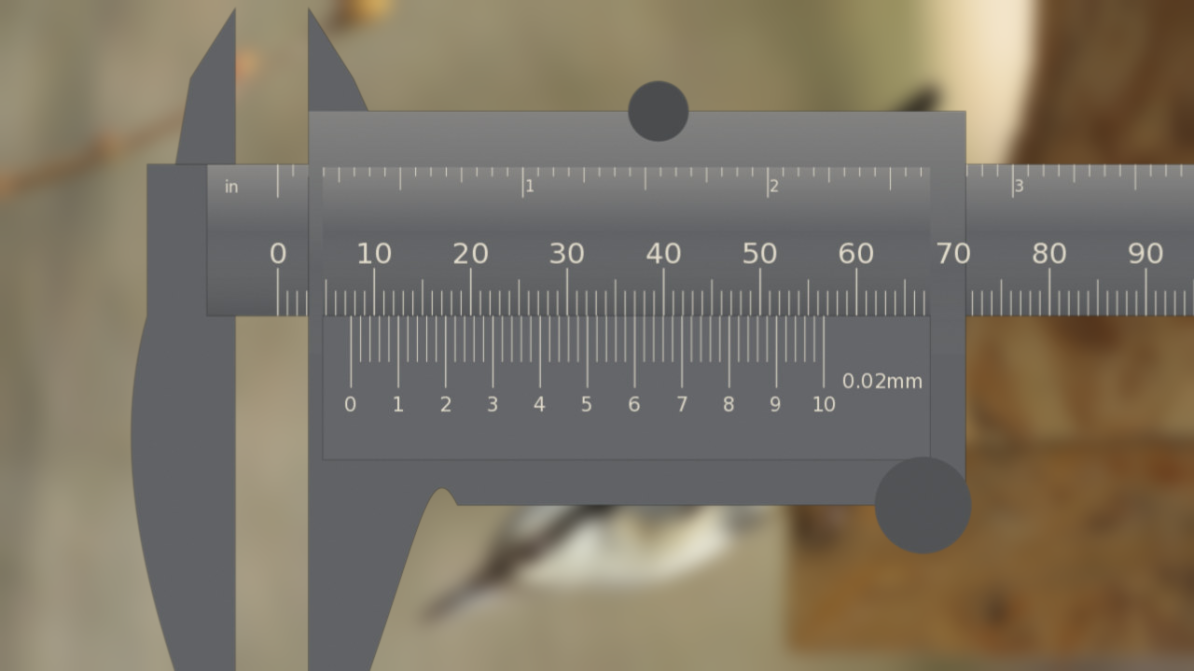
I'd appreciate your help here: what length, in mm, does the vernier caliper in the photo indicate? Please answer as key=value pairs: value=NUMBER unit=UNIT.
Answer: value=7.6 unit=mm
